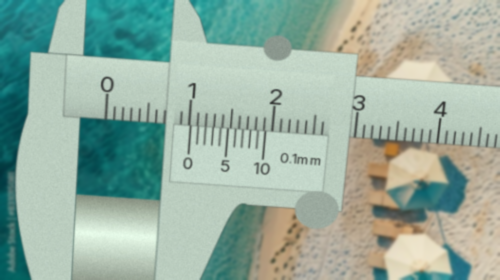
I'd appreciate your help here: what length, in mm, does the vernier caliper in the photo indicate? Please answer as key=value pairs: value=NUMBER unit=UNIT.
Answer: value=10.2 unit=mm
